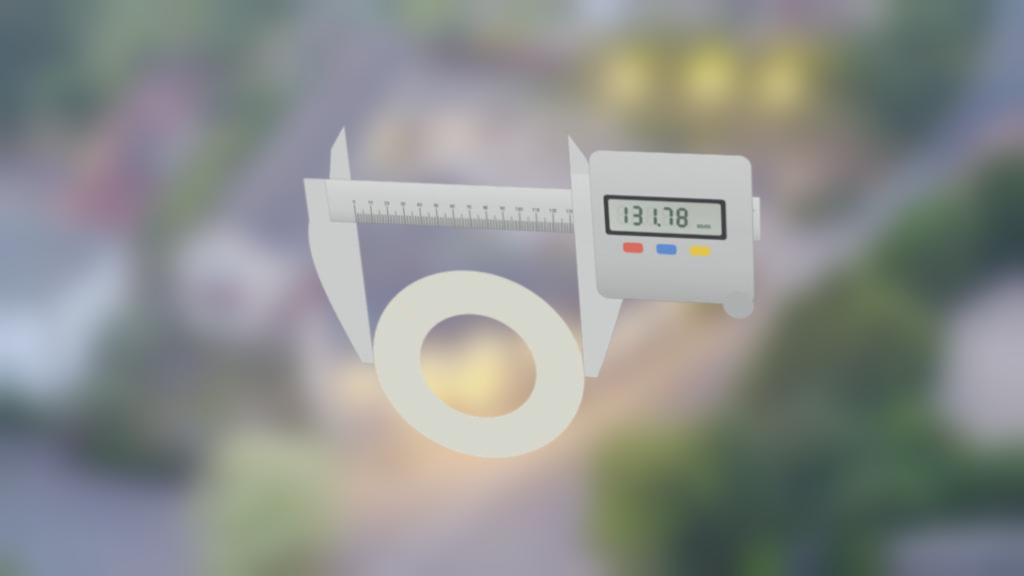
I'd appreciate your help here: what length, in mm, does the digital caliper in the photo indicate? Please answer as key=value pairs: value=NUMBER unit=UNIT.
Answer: value=131.78 unit=mm
